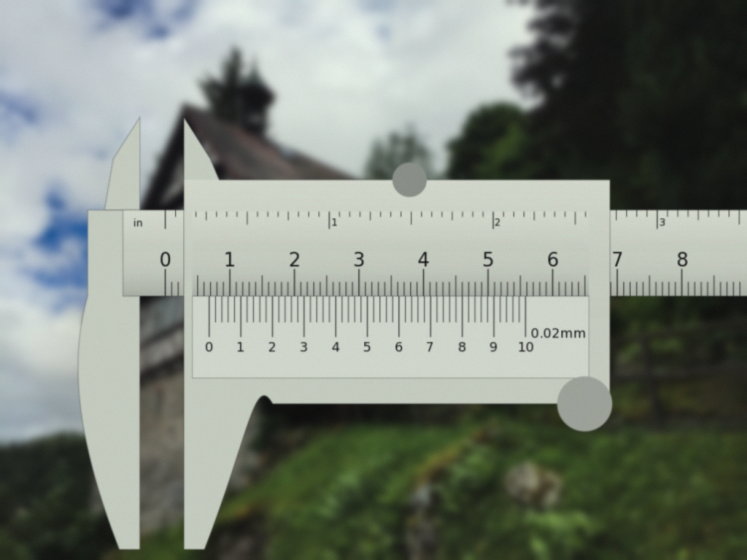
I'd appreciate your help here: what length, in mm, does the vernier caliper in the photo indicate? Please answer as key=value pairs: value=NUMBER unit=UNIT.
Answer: value=6.8 unit=mm
